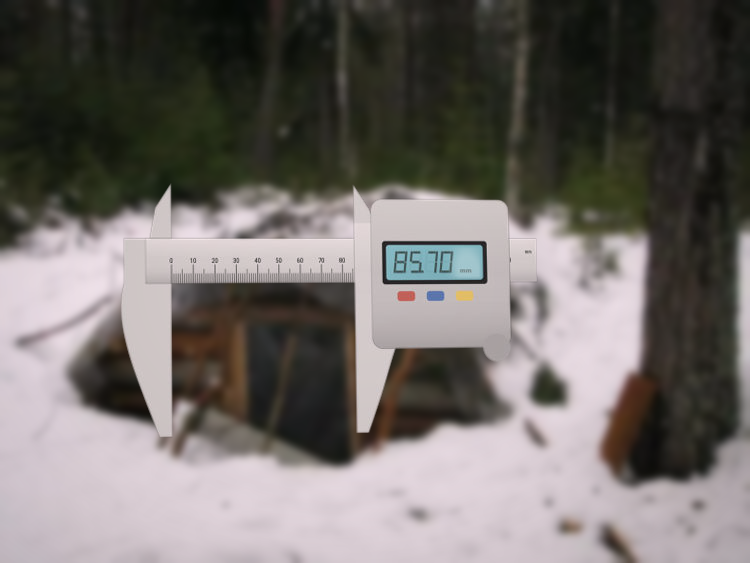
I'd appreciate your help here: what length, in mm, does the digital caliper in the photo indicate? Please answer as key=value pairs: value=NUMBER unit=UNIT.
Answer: value=85.70 unit=mm
